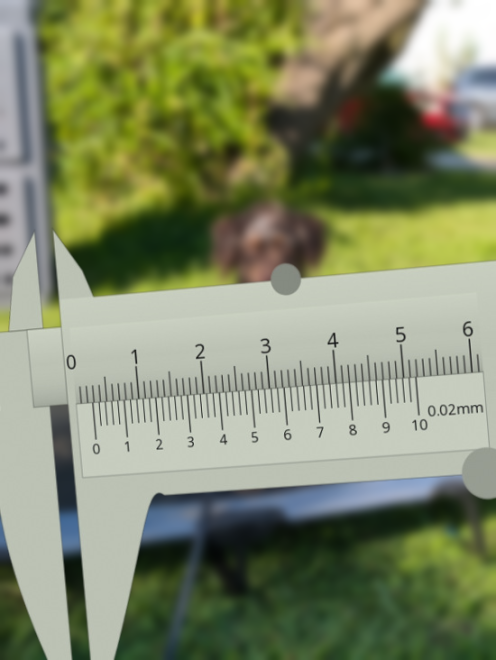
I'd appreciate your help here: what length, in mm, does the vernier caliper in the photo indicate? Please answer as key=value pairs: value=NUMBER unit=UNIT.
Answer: value=2.8 unit=mm
